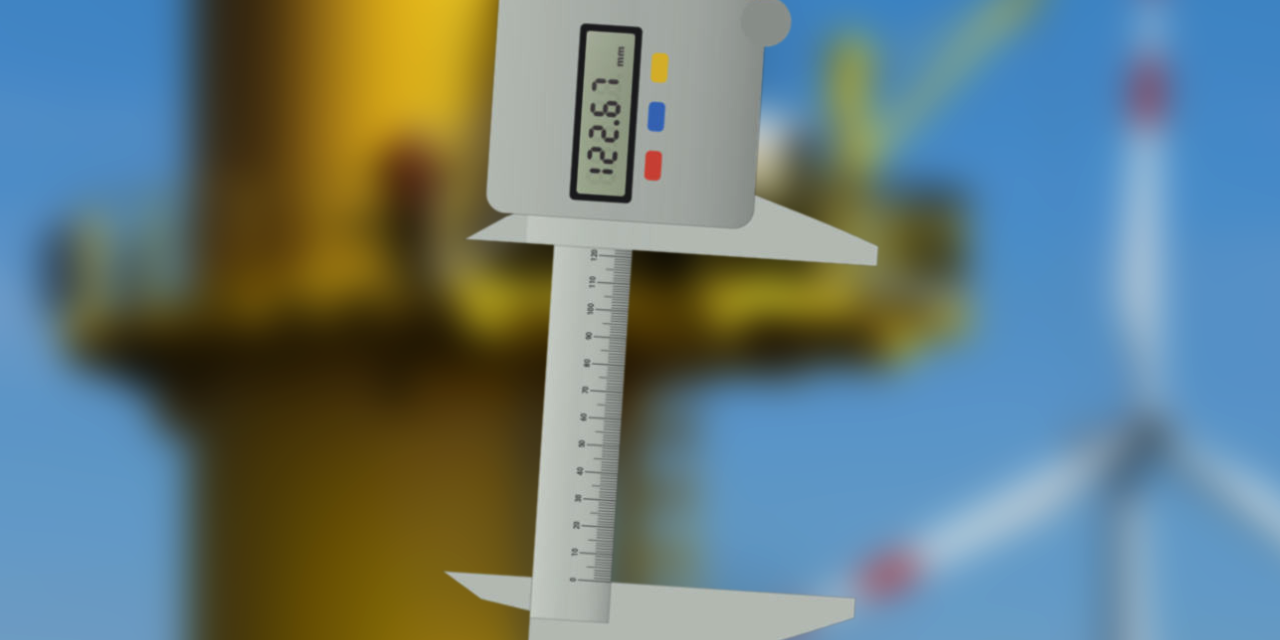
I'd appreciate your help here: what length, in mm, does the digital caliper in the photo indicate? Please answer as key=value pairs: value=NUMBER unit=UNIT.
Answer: value=122.67 unit=mm
